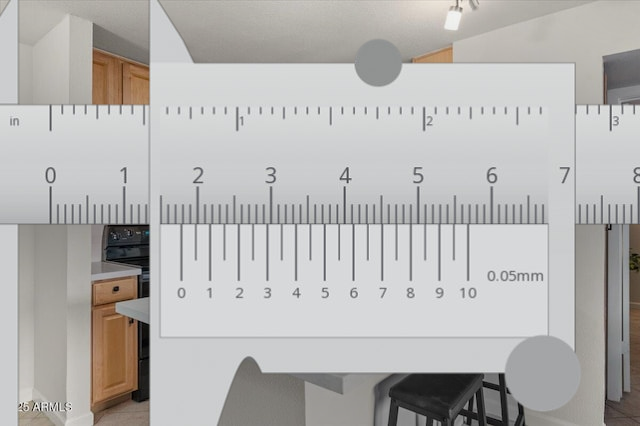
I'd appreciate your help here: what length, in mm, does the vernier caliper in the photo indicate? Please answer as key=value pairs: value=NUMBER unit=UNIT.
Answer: value=17.8 unit=mm
